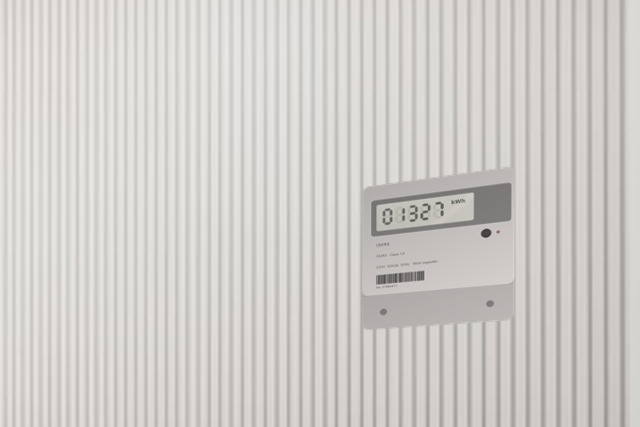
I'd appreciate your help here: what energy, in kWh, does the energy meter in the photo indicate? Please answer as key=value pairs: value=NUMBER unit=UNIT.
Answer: value=1327 unit=kWh
